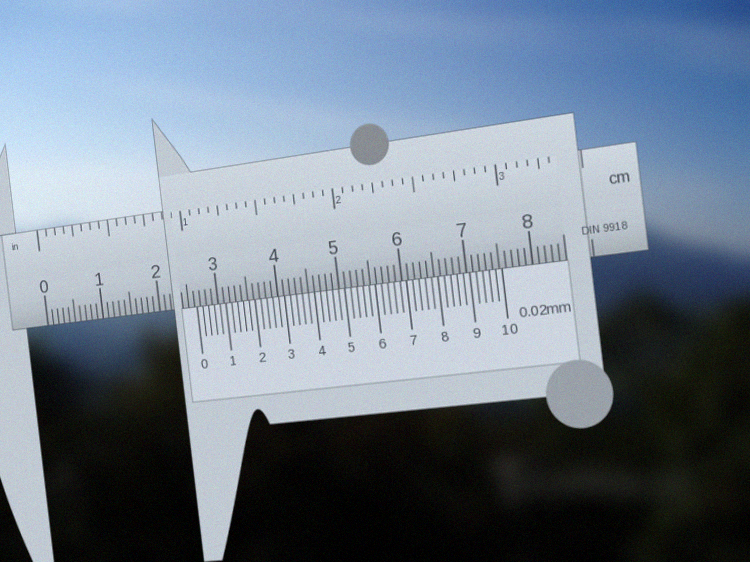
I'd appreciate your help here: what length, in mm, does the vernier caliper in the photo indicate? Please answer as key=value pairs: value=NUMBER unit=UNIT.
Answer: value=26.4 unit=mm
